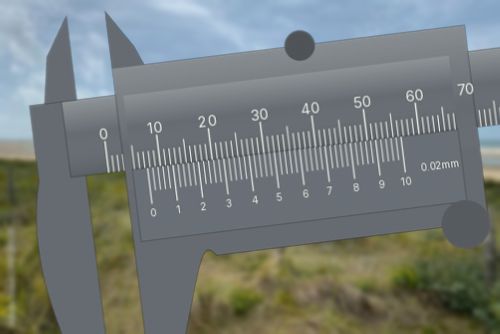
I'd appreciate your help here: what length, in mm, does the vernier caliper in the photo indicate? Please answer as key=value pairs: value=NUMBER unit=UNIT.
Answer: value=7.5 unit=mm
